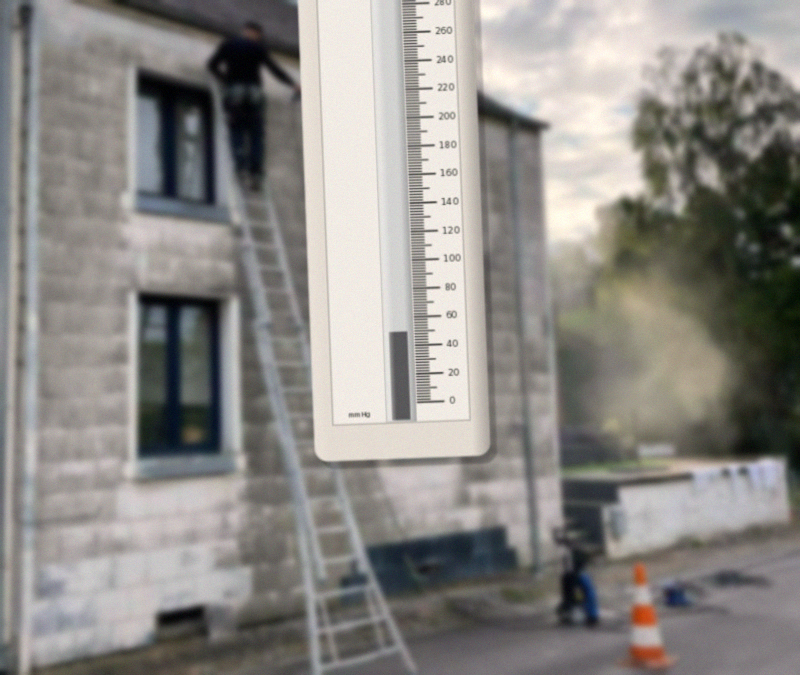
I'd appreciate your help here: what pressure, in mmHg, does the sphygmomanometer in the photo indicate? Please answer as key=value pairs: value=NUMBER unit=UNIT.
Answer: value=50 unit=mmHg
